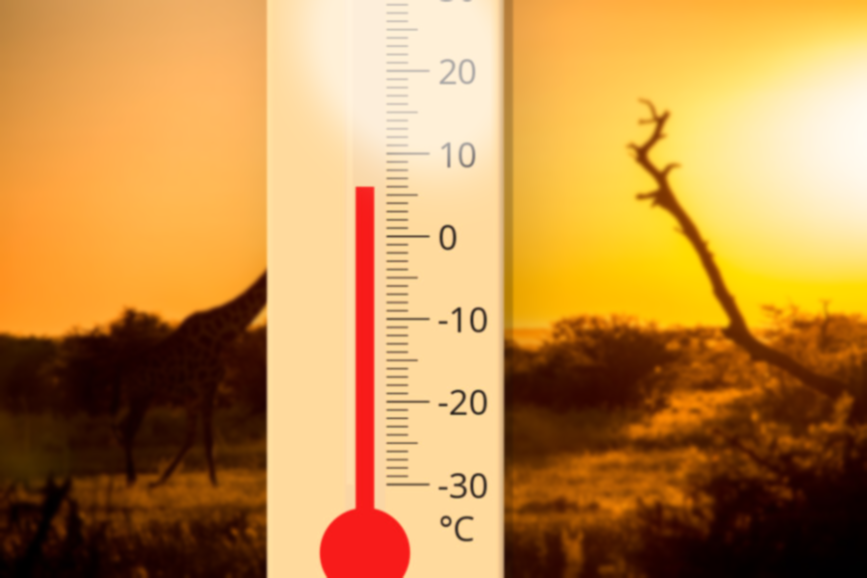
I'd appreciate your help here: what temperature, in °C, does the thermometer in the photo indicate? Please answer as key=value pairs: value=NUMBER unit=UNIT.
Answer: value=6 unit=°C
